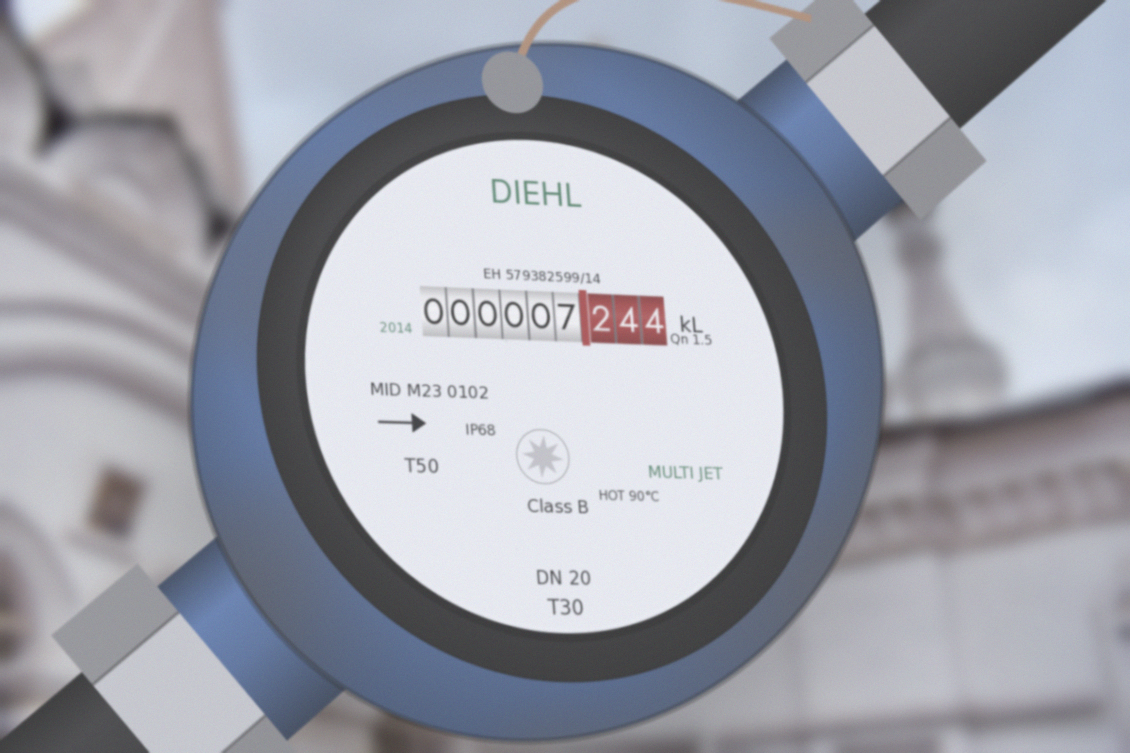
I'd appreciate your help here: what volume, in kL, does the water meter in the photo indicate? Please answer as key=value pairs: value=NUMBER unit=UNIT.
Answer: value=7.244 unit=kL
